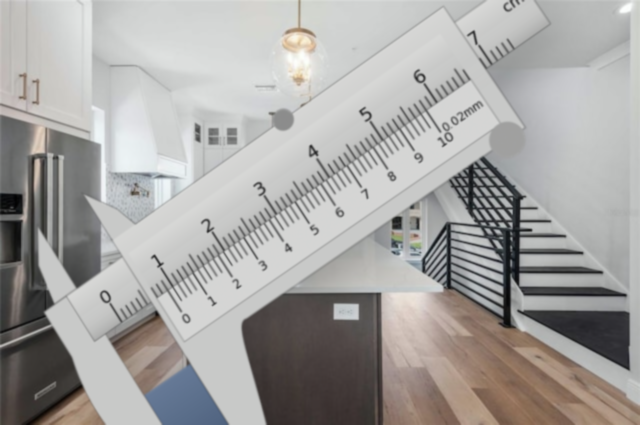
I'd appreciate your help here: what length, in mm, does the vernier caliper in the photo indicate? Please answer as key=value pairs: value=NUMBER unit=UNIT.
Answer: value=9.0 unit=mm
